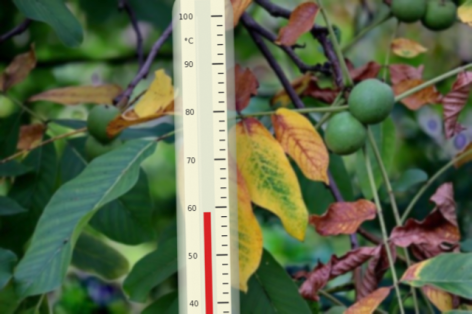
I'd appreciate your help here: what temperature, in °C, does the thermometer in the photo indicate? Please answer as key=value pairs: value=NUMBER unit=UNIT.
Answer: value=59 unit=°C
